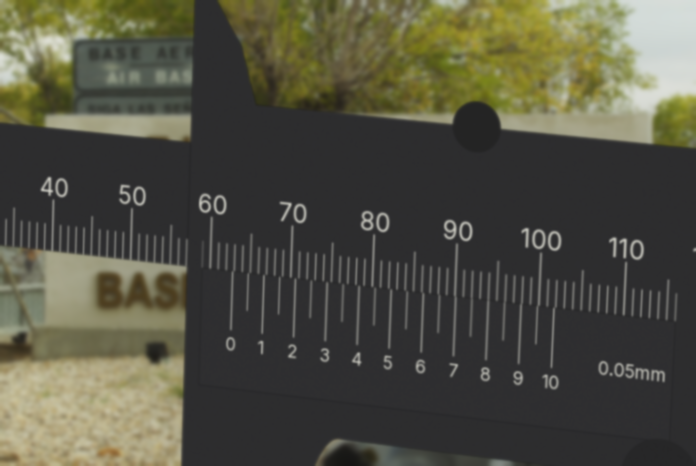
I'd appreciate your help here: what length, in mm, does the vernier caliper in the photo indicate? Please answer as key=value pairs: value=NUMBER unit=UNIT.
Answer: value=62.8 unit=mm
